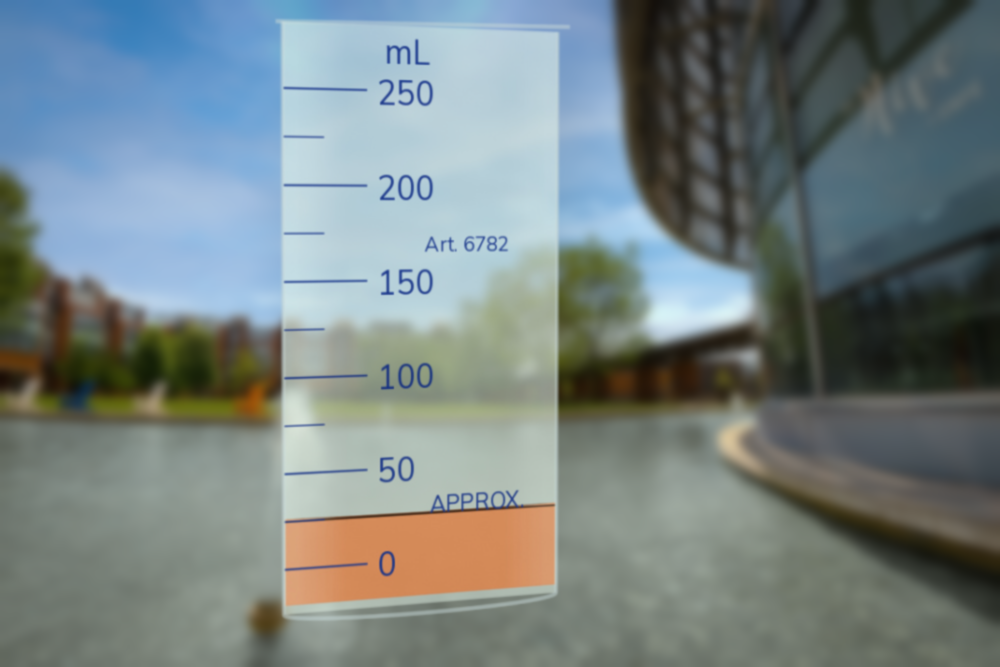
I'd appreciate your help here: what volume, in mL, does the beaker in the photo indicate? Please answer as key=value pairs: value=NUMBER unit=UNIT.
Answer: value=25 unit=mL
